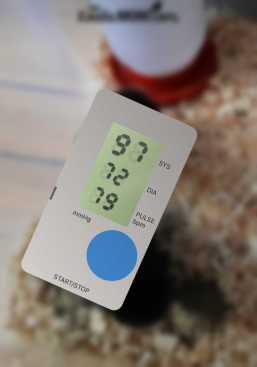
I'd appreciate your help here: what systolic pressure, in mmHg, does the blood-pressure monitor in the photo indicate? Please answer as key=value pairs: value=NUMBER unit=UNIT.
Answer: value=97 unit=mmHg
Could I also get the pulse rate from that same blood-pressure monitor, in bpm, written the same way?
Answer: value=79 unit=bpm
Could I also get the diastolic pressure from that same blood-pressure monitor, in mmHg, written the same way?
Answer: value=72 unit=mmHg
